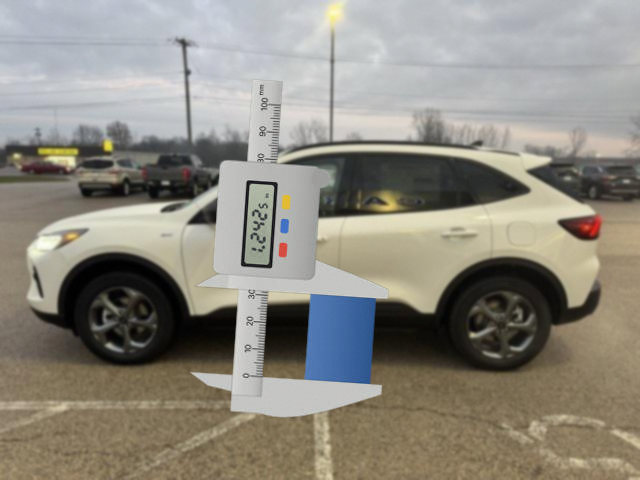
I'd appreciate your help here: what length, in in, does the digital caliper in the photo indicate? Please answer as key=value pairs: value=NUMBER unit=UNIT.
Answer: value=1.2425 unit=in
